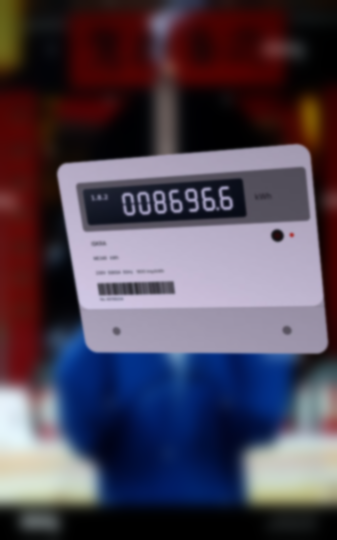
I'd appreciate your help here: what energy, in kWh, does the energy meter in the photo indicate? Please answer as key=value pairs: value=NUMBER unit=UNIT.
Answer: value=8696.6 unit=kWh
